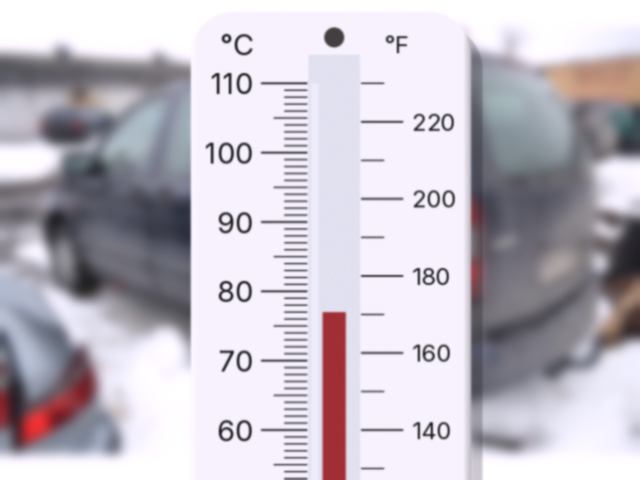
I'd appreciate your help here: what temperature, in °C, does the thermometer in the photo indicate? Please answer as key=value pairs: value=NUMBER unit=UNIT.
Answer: value=77 unit=°C
